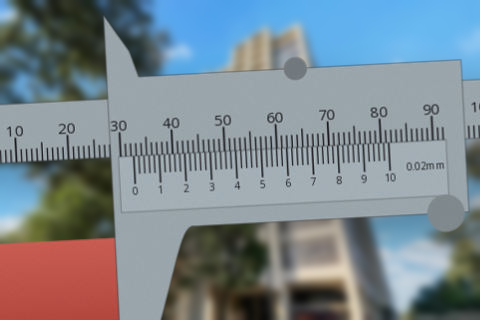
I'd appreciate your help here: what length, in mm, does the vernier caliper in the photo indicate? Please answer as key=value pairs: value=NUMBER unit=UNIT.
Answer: value=32.5 unit=mm
